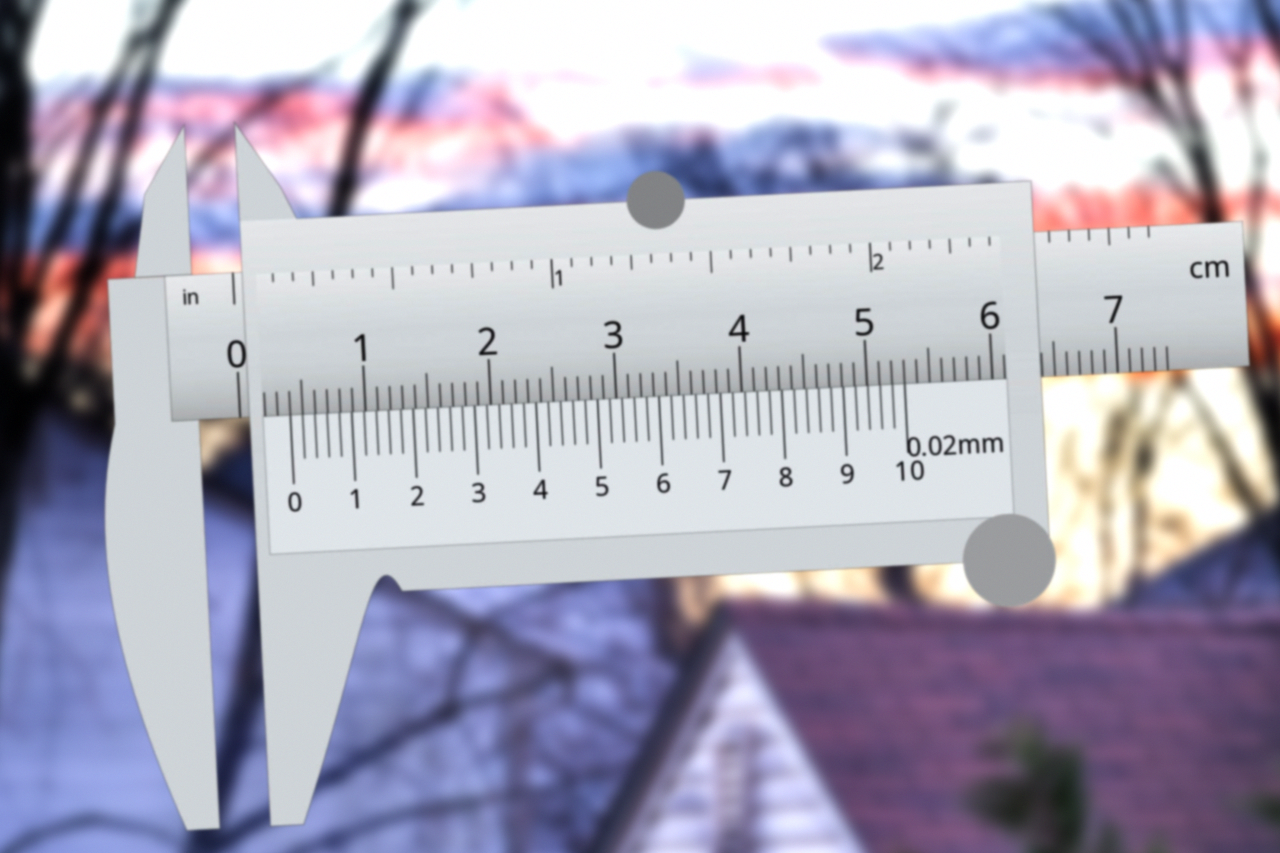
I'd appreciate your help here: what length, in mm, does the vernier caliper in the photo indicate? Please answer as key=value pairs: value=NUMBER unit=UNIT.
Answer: value=4.0 unit=mm
